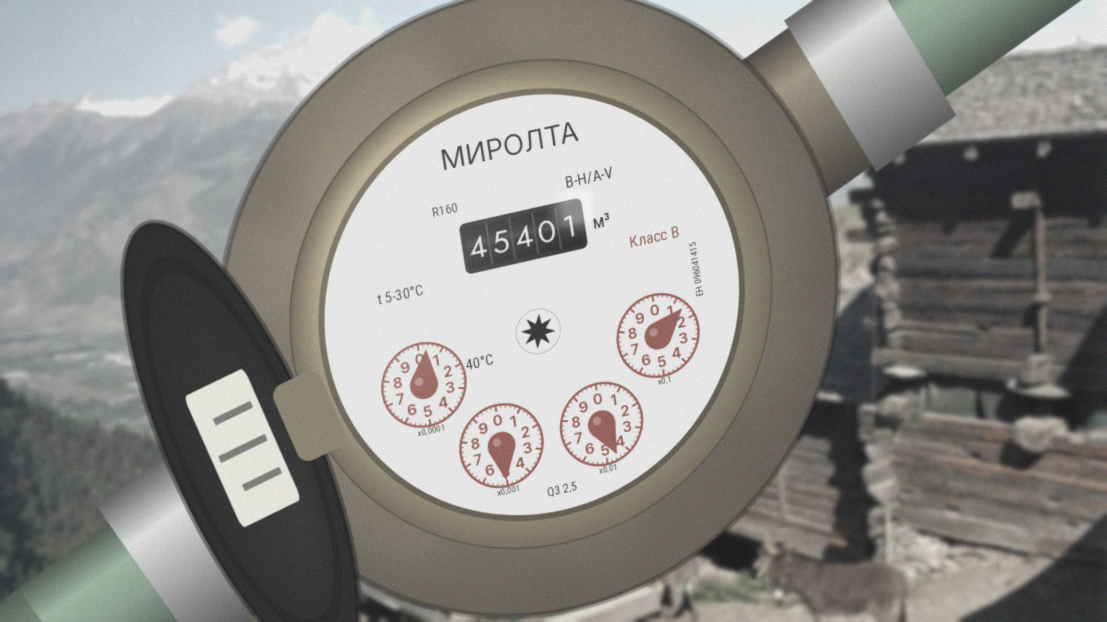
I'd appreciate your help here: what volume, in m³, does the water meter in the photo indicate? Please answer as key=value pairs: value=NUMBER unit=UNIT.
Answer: value=45401.1450 unit=m³
